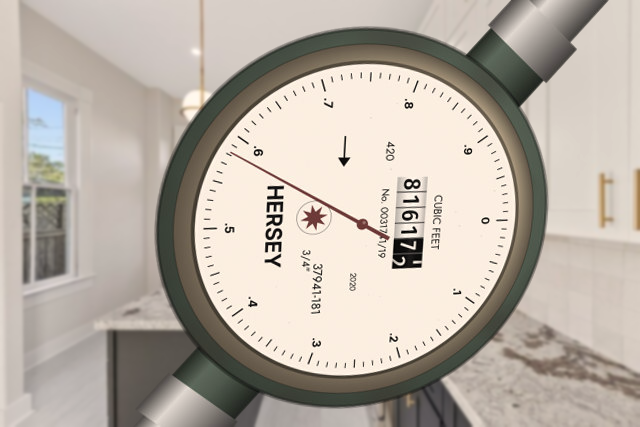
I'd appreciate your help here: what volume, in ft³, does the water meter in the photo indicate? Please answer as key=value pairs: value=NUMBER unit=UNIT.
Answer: value=816171.58 unit=ft³
